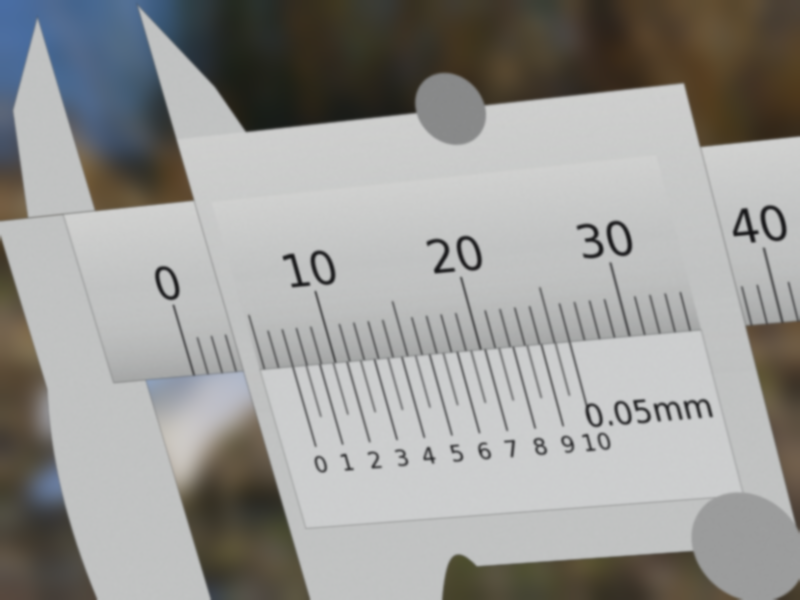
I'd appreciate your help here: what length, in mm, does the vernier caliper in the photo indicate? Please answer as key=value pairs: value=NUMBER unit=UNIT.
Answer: value=7.0 unit=mm
